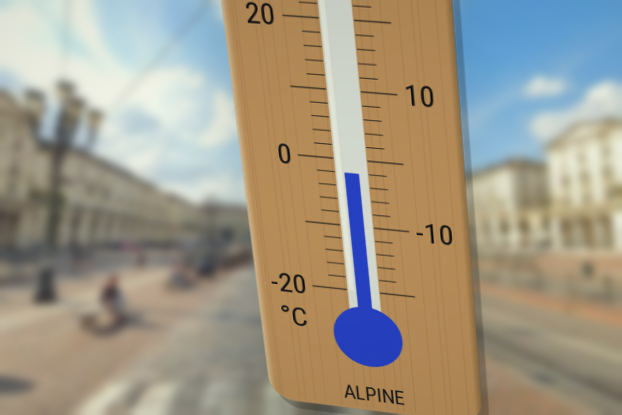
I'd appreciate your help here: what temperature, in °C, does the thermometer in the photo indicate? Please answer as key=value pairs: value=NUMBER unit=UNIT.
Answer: value=-2 unit=°C
